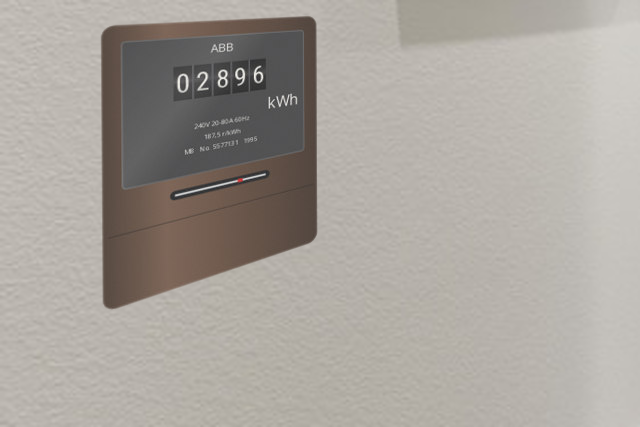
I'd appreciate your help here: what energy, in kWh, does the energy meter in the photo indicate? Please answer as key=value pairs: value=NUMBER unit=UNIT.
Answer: value=2896 unit=kWh
